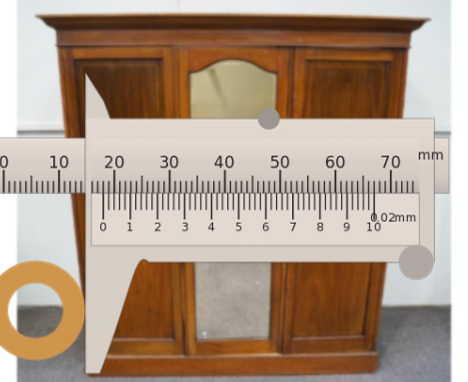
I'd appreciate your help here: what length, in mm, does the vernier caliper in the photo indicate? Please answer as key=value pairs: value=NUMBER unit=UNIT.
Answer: value=18.0 unit=mm
